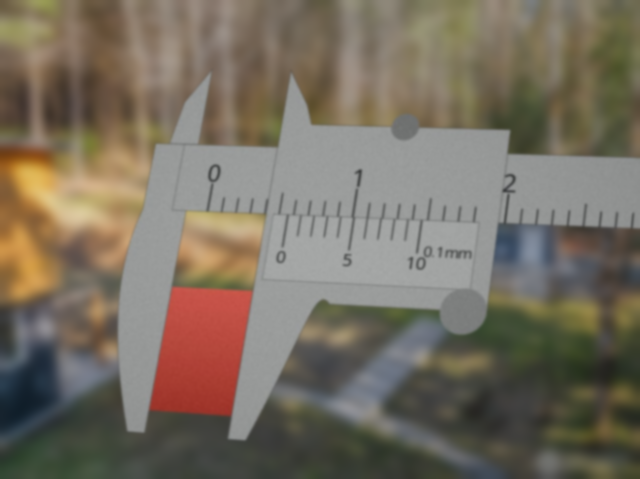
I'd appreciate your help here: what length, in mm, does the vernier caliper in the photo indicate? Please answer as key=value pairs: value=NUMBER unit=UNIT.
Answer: value=5.6 unit=mm
